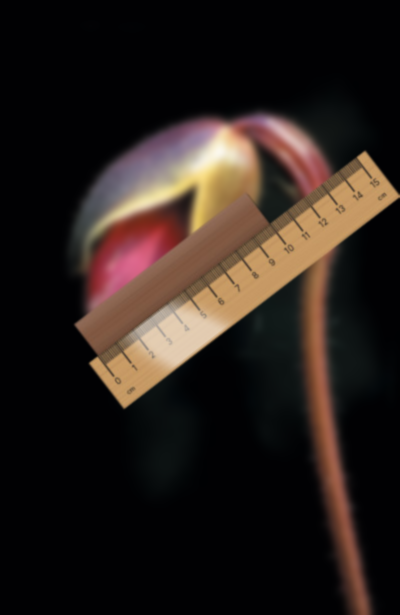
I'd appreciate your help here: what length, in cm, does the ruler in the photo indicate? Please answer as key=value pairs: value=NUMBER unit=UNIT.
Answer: value=10 unit=cm
